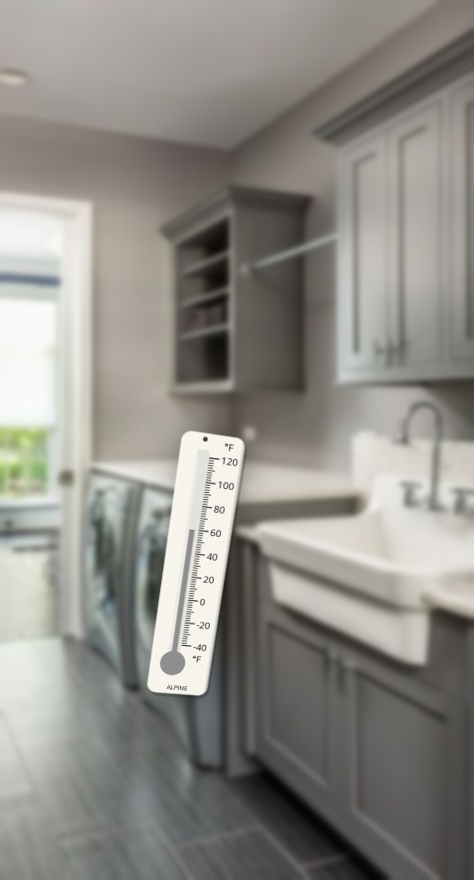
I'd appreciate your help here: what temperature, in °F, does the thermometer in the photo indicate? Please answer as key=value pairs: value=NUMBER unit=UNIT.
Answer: value=60 unit=°F
